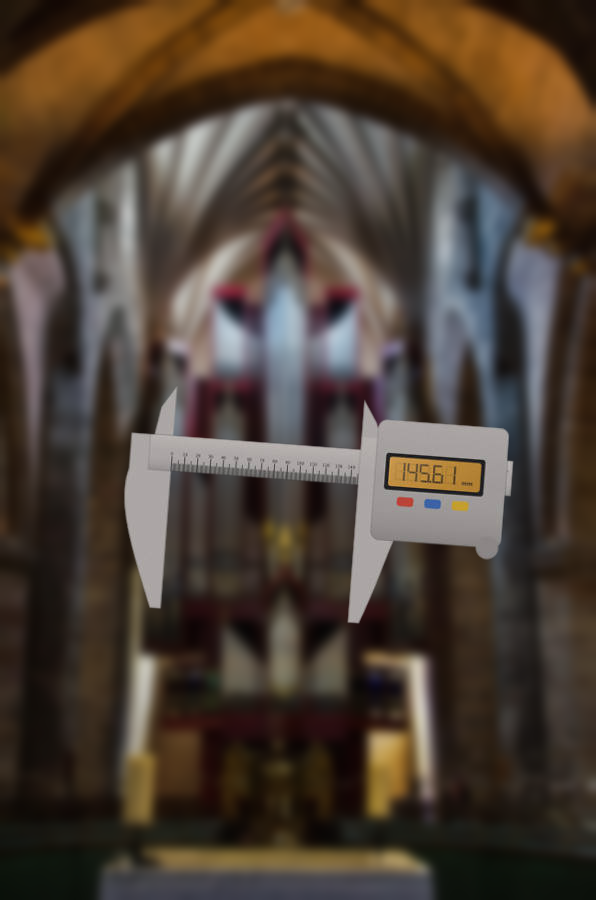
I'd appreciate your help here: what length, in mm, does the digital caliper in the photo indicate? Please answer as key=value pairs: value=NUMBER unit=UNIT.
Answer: value=145.61 unit=mm
